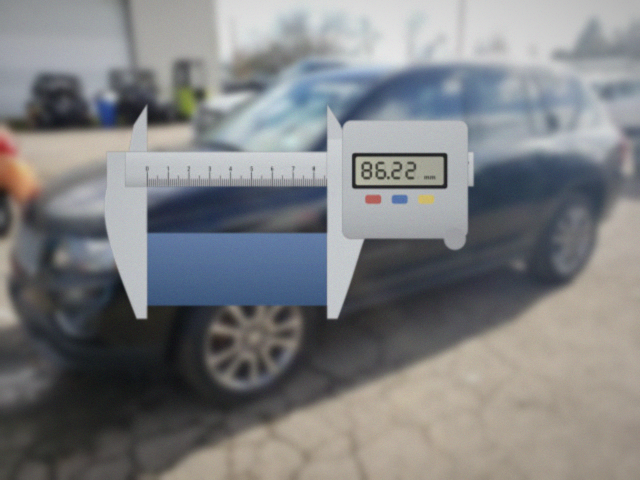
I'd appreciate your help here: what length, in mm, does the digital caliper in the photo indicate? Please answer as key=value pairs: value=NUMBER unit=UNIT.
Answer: value=86.22 unit=mm
